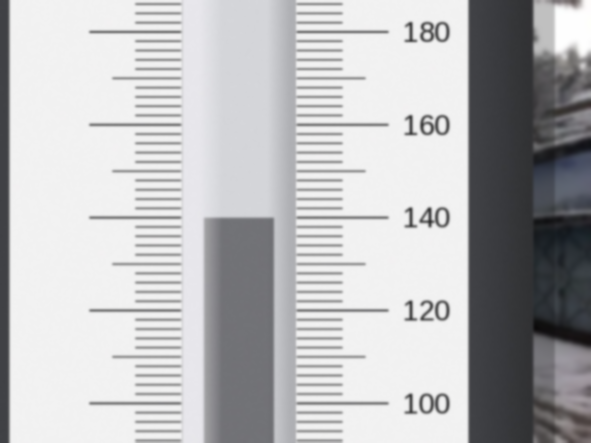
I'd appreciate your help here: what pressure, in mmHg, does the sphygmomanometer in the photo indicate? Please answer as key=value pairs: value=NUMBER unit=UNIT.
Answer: value=140 unit=mmHg
